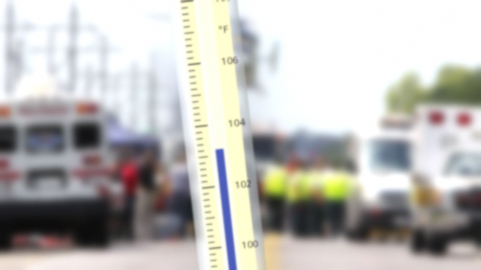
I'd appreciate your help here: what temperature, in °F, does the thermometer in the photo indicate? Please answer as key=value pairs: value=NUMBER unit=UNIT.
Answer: value=103.2 unit=°F
